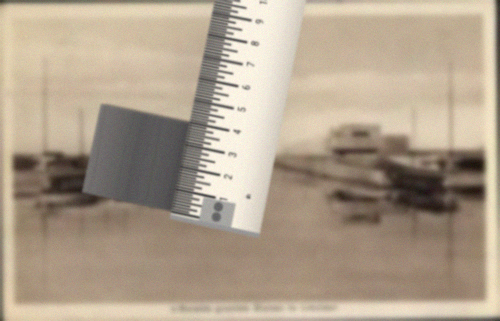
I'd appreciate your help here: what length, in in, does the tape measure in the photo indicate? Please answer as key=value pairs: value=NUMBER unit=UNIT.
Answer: value=4 unit=in
